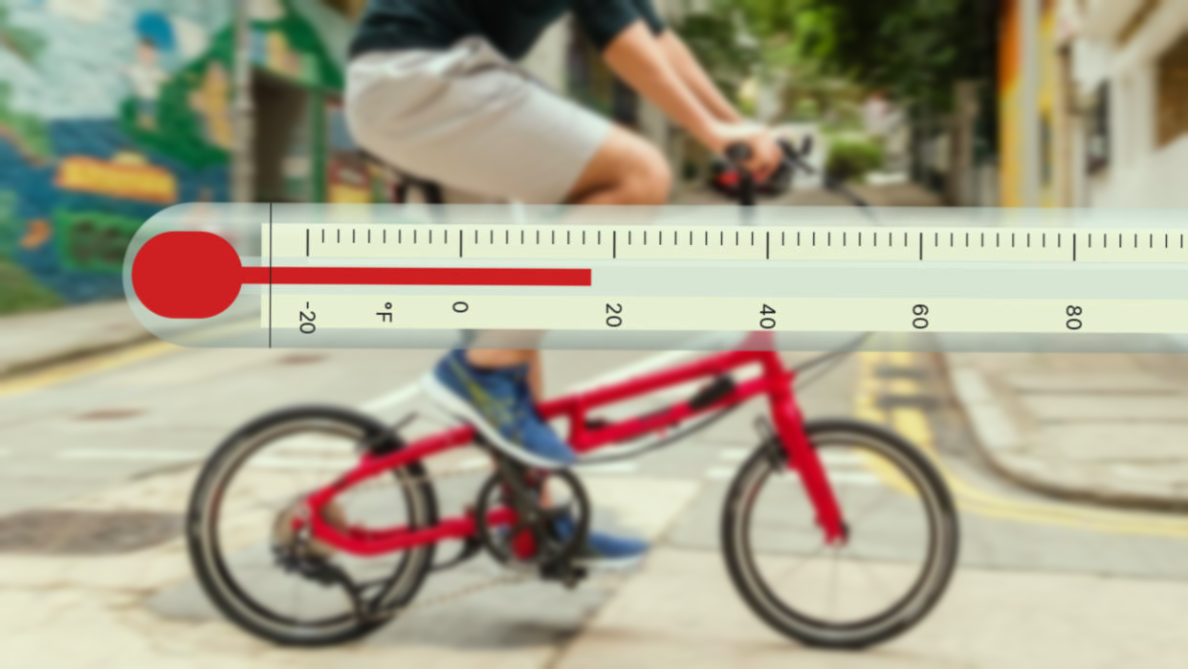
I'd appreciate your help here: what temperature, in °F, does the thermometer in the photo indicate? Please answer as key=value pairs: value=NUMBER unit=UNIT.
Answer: value=17 unit=°F
